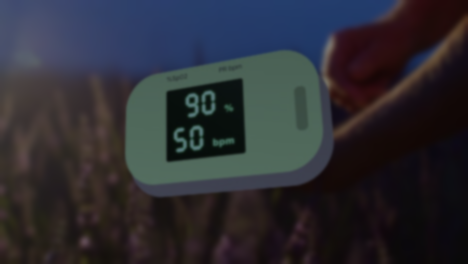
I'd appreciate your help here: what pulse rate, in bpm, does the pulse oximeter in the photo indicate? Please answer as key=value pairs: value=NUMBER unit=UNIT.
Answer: value=50 unit=bpm
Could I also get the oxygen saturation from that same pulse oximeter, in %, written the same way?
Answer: value=90 unit=%
